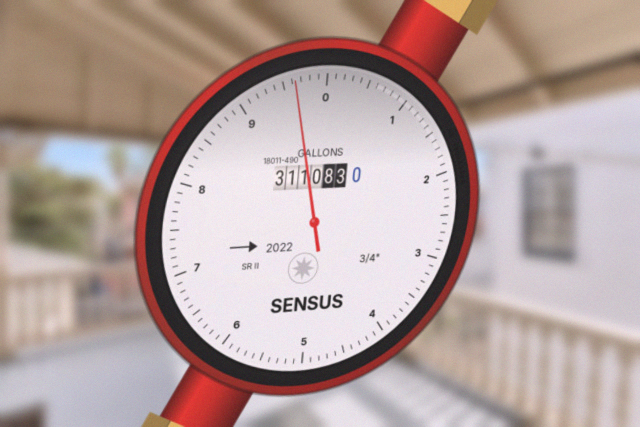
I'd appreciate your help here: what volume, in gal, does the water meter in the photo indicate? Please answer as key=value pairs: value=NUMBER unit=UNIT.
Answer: value=3110829.6 unit=gal
